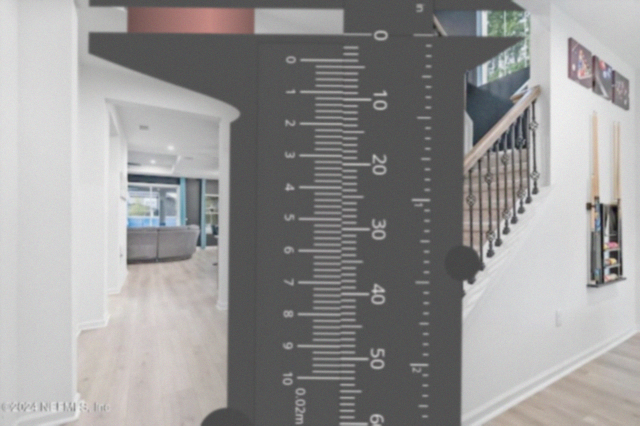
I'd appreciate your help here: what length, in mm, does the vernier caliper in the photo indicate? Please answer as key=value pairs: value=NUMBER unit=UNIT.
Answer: value=4.0 unit=mm
